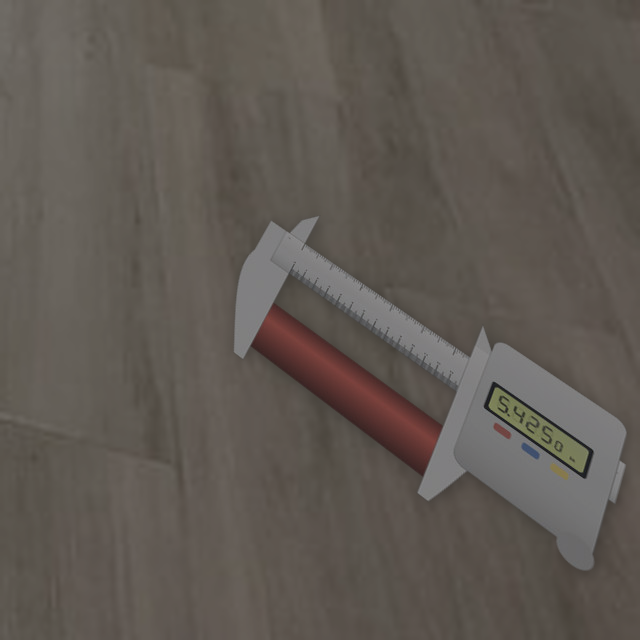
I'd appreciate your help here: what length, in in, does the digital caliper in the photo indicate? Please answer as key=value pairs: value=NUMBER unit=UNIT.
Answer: value=5.4250 unit=in
